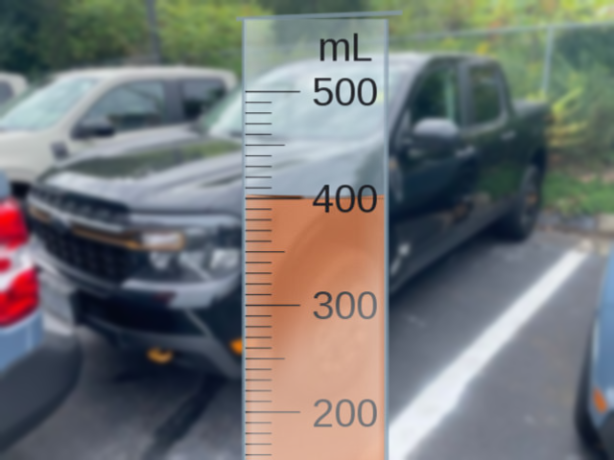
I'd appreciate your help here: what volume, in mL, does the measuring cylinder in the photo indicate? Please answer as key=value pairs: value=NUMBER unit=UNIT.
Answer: value=400 unit=mL
